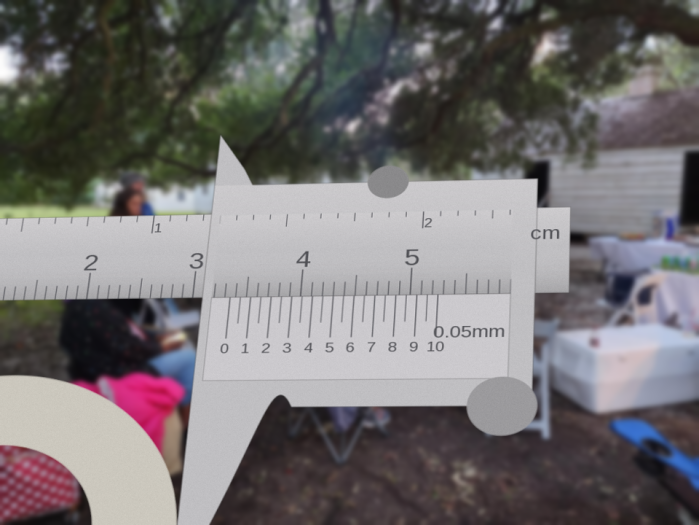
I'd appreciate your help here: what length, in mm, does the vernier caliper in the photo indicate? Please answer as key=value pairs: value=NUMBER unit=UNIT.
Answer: value=33.5 unit=mm
